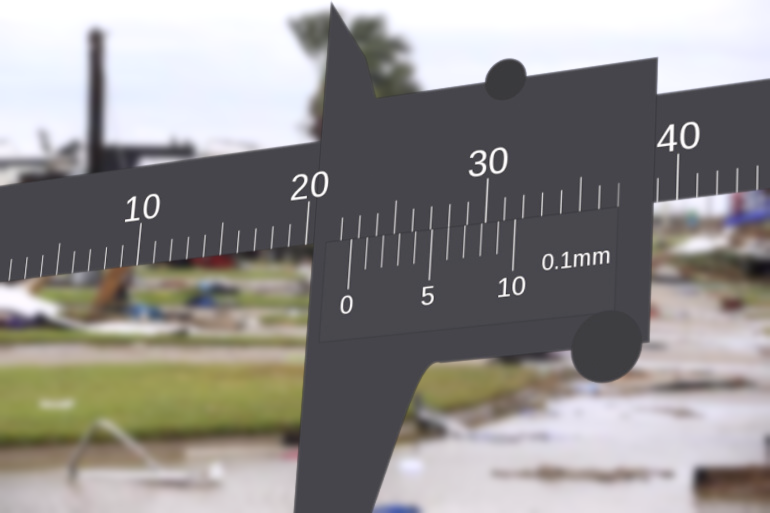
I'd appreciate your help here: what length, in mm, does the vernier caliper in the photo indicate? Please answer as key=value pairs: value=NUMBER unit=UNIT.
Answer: value=22.6 unit=mm
